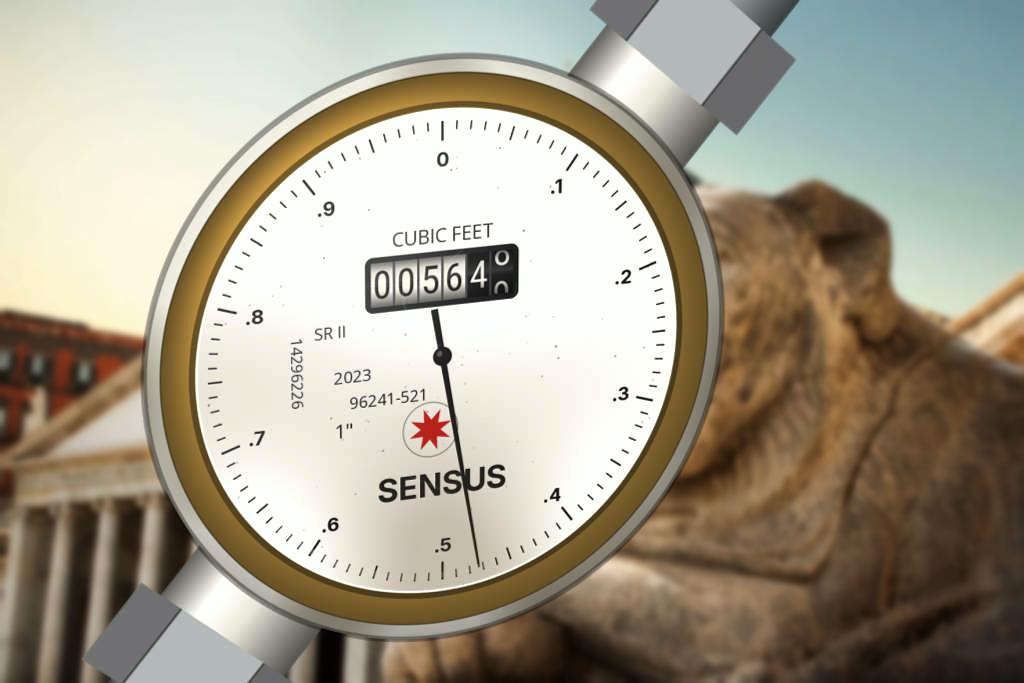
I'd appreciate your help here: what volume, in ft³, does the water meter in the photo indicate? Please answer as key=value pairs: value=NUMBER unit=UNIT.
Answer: value=5648.47 unit=ft³
